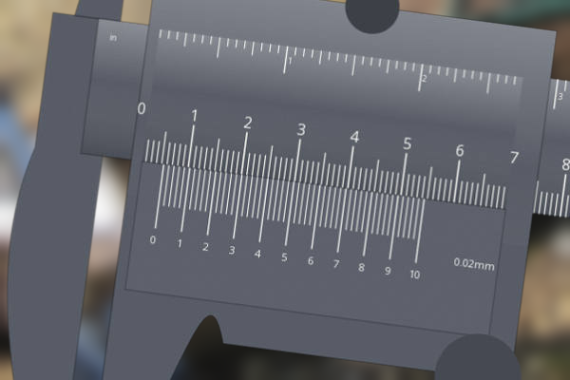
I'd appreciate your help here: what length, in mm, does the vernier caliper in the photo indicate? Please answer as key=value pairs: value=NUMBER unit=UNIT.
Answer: value=5.4 unit=mm
